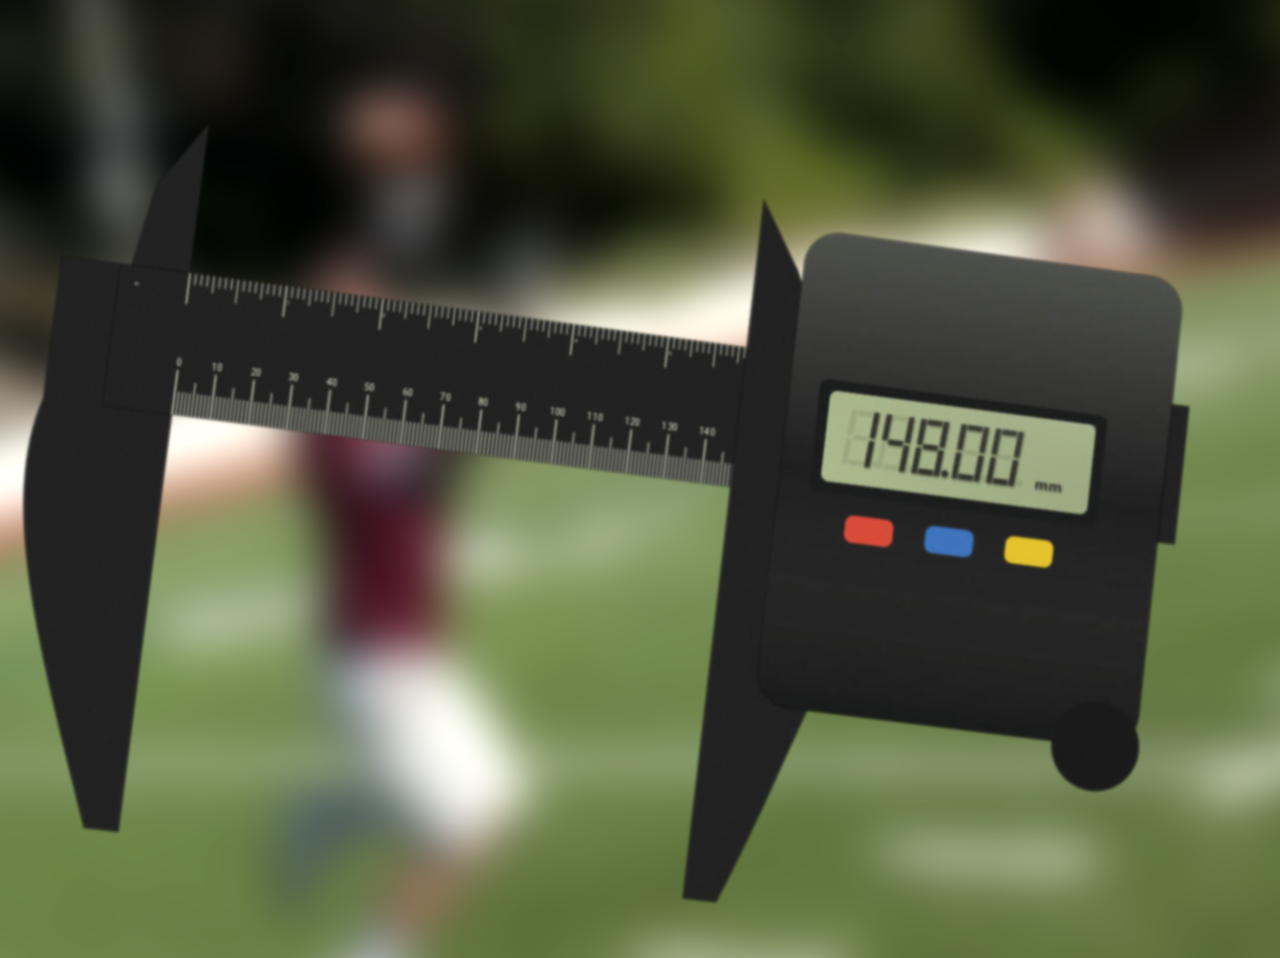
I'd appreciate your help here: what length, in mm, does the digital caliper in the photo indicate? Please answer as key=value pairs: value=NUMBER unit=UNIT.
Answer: value=148.00 unit=mm
